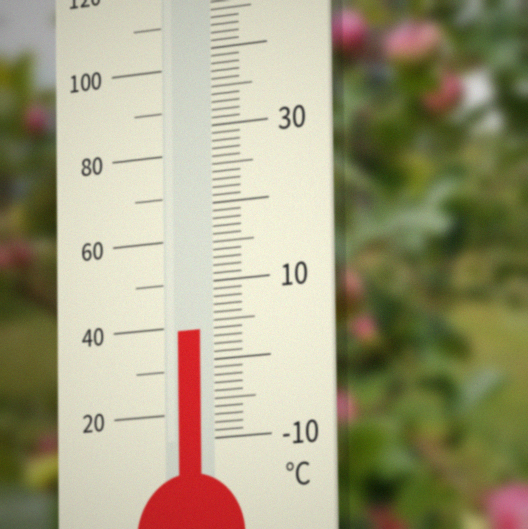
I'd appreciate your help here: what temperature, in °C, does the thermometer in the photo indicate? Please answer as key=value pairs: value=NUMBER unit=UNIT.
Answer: value=4 unit=°C
